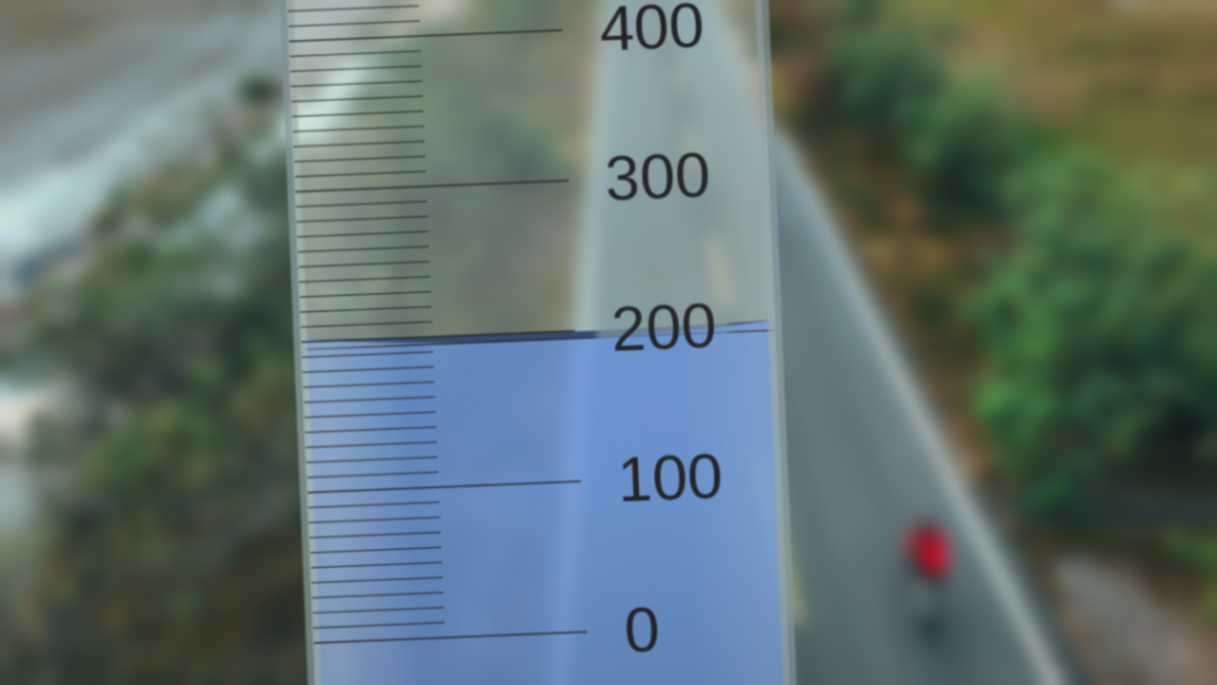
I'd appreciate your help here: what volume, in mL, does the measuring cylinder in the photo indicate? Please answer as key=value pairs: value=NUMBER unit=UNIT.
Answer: value=195 unit=mL
